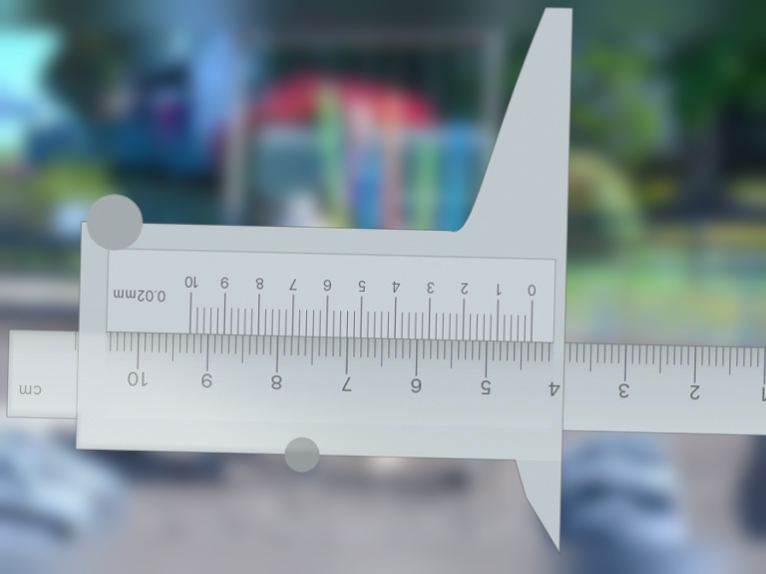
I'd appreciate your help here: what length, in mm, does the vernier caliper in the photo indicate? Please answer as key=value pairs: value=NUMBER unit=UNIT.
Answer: value=43.6 unit=mm
